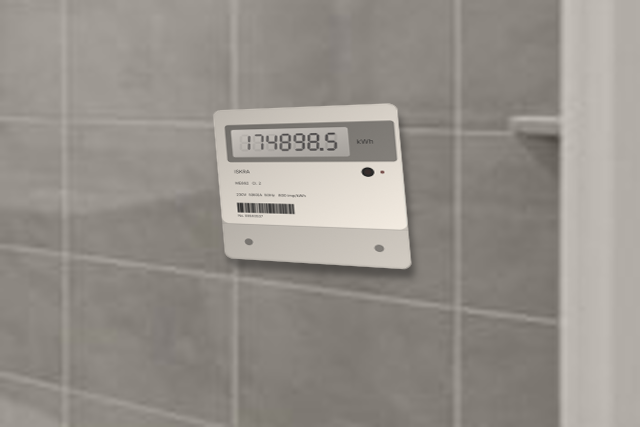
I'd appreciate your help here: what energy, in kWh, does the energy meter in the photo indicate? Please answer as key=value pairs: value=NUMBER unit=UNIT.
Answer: value=174898.5 unit=kWh
